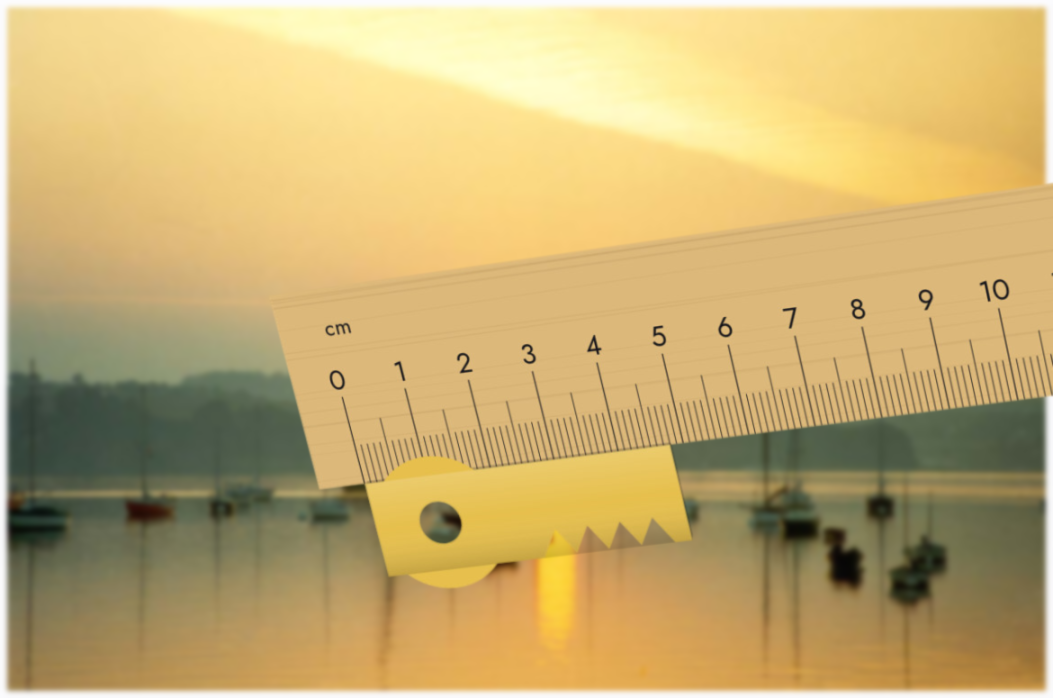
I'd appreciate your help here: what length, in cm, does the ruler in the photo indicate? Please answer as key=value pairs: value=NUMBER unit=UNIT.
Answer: value=4.8 unit=cm
